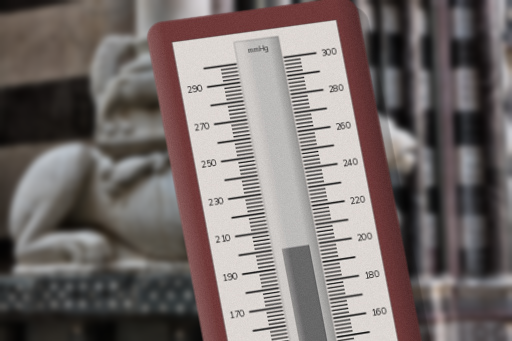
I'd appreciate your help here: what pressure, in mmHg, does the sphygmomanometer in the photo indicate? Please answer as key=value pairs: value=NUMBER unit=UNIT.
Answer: value=200 unit=mmHg
